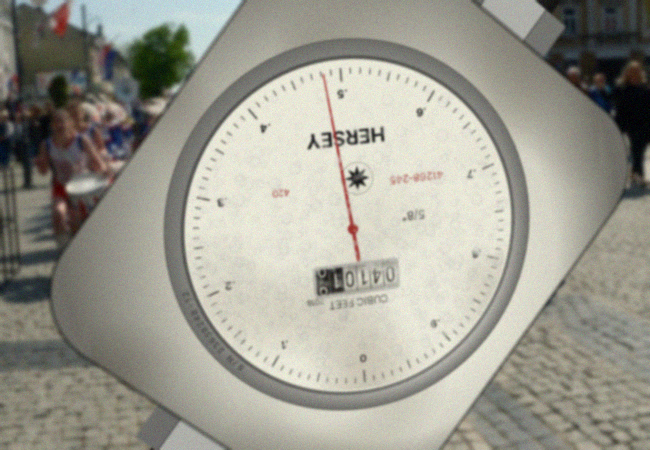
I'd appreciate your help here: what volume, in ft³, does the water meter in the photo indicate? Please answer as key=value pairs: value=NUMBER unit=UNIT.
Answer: value=41018.48 unit=ft³
